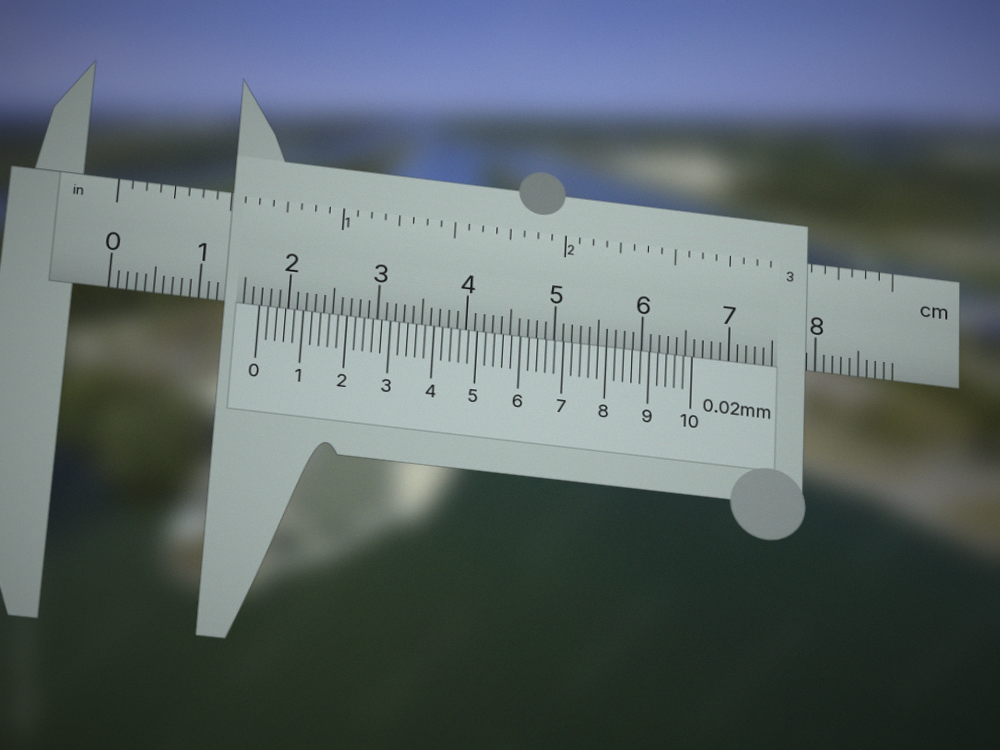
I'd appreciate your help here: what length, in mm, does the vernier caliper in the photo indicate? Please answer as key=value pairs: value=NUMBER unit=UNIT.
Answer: value=16.8 unit=mm
